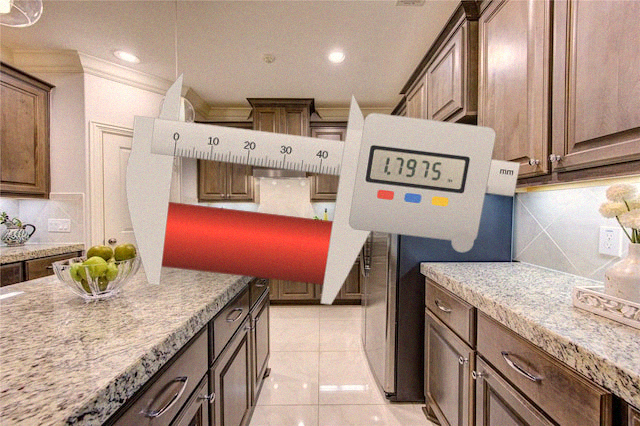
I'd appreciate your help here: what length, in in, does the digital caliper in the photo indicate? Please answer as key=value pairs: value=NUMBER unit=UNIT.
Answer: value=1.7975 unit=in
